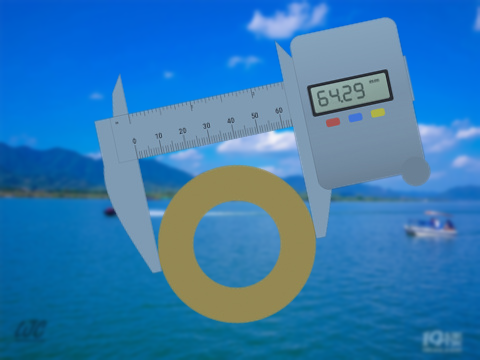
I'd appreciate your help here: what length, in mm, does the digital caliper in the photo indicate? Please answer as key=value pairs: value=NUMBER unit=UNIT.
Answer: value=64.29 unit=mm
